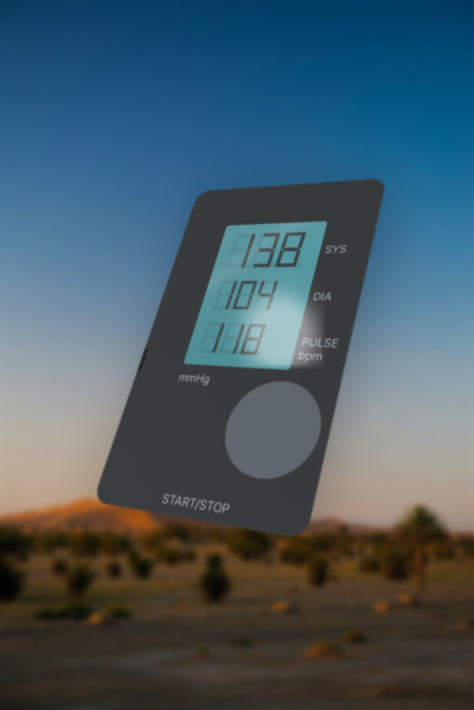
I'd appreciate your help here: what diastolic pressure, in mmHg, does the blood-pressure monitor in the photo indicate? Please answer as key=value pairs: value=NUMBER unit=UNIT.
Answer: value=104 unit=mmHg
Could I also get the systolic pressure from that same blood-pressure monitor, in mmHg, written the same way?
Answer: value=138 unit=mmHg
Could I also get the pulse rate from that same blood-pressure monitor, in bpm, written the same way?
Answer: value=118 unit=bpm
